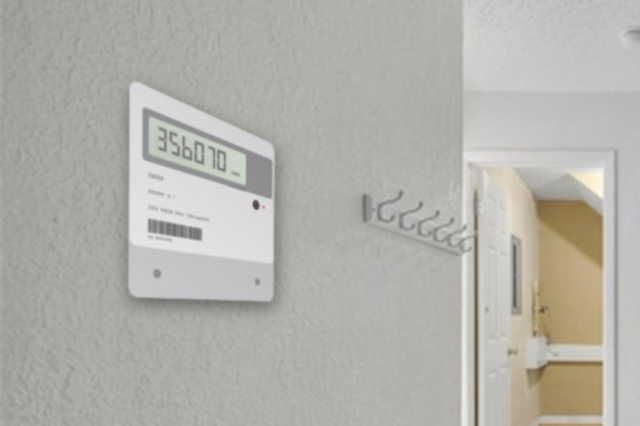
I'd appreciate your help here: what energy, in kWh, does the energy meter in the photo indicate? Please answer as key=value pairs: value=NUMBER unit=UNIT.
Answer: value=356070 unit=kWh
